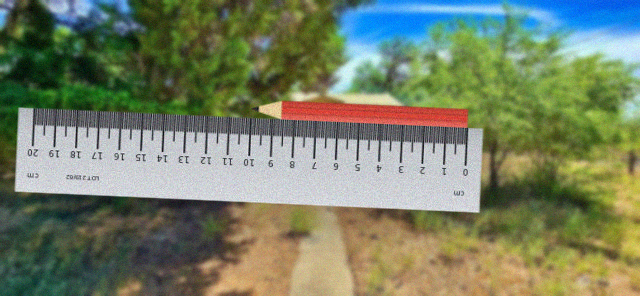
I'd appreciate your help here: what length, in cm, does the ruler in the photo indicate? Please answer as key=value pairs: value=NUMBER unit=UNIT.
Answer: value=10 unit=cm
